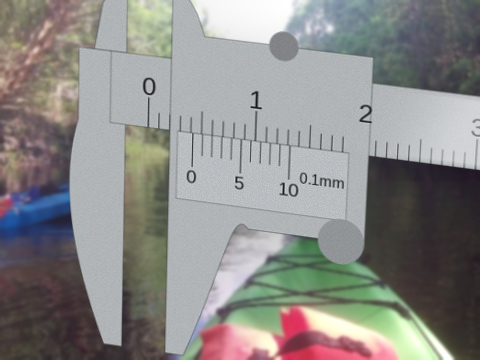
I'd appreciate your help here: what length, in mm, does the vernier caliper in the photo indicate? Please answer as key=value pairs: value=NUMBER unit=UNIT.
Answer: value=4.2 unit=mm
